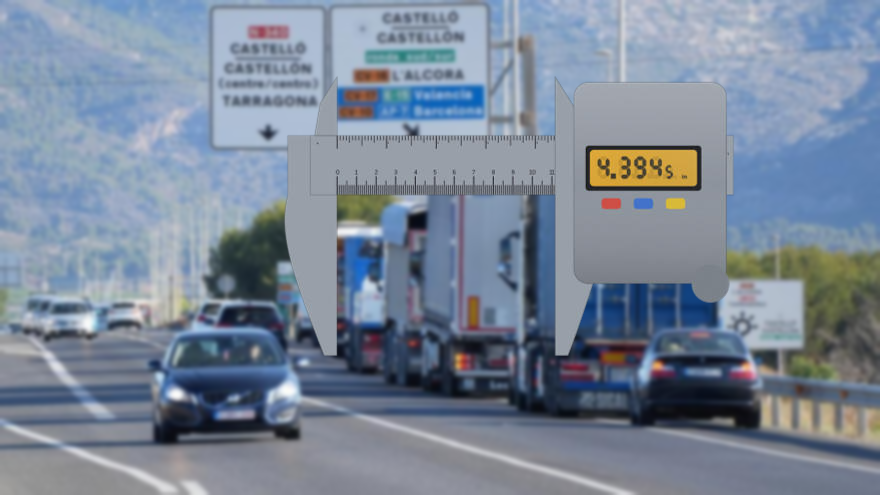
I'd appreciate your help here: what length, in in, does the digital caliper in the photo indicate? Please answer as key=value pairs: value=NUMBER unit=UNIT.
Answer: value=4.3945 unit=in
